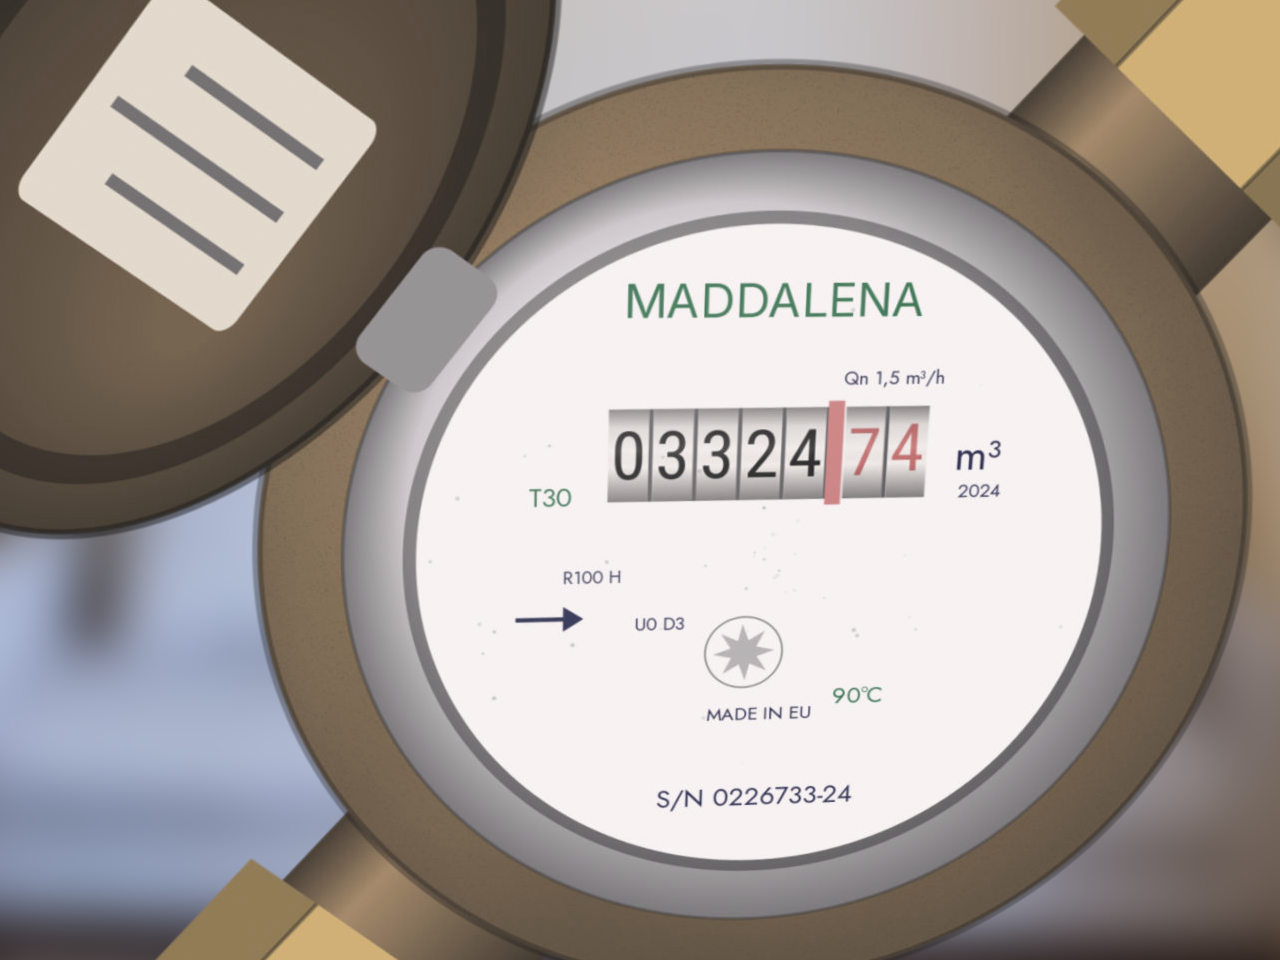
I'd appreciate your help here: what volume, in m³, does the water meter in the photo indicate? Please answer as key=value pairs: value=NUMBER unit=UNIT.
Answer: value=3324.74 unit=m³
